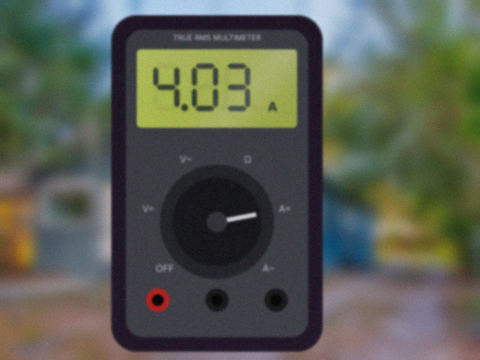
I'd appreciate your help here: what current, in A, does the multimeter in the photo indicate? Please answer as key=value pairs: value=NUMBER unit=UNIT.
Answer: value=4.03 unit=A
